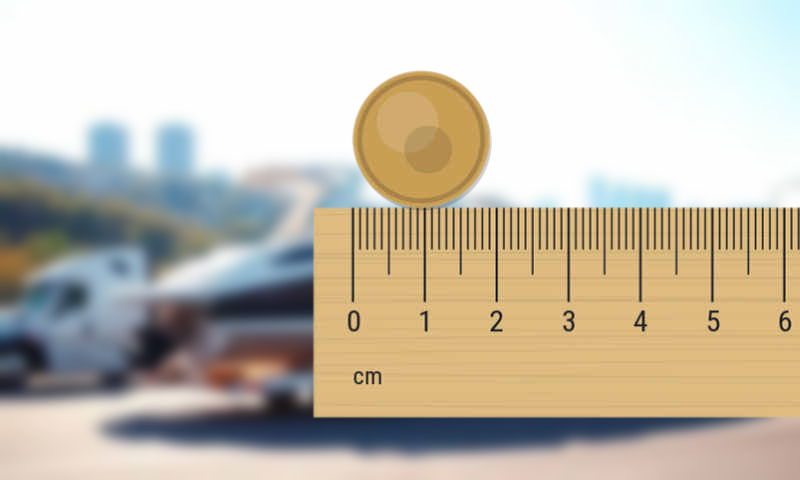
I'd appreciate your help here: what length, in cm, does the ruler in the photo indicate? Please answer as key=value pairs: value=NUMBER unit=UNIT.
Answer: value=1.9 unit=cm
